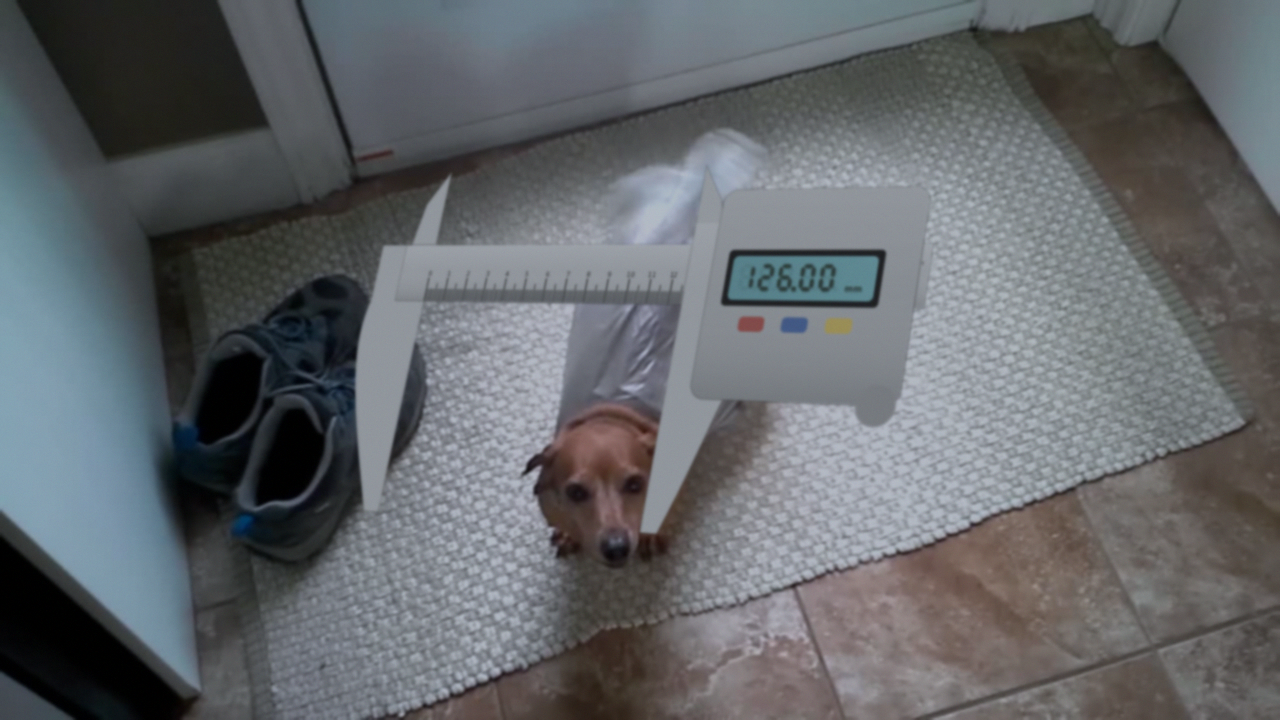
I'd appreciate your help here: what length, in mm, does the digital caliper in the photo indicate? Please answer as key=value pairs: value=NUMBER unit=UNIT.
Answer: value=126.00 unit=mm
